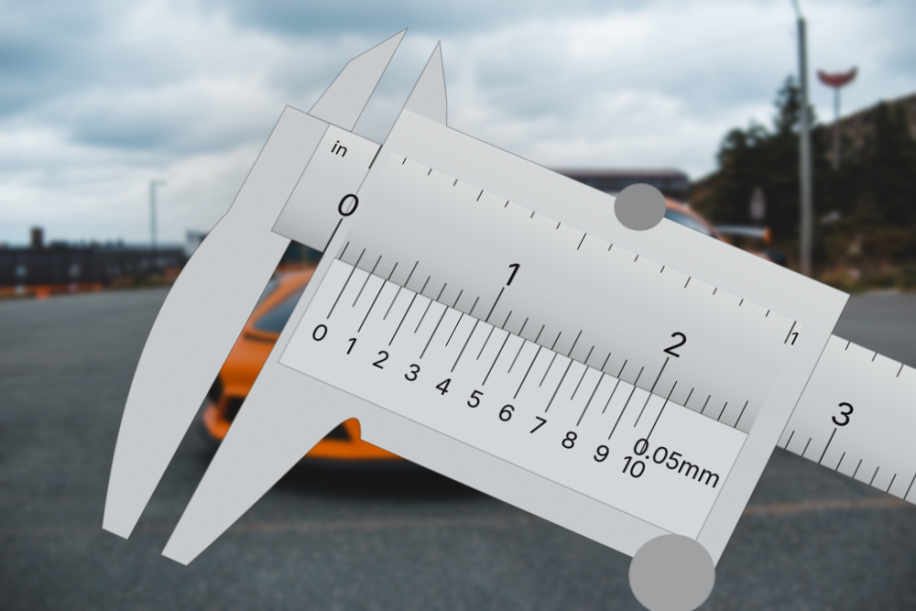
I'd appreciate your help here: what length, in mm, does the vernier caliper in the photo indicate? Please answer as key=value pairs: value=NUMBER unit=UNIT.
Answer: value=2.0 unit=mm
